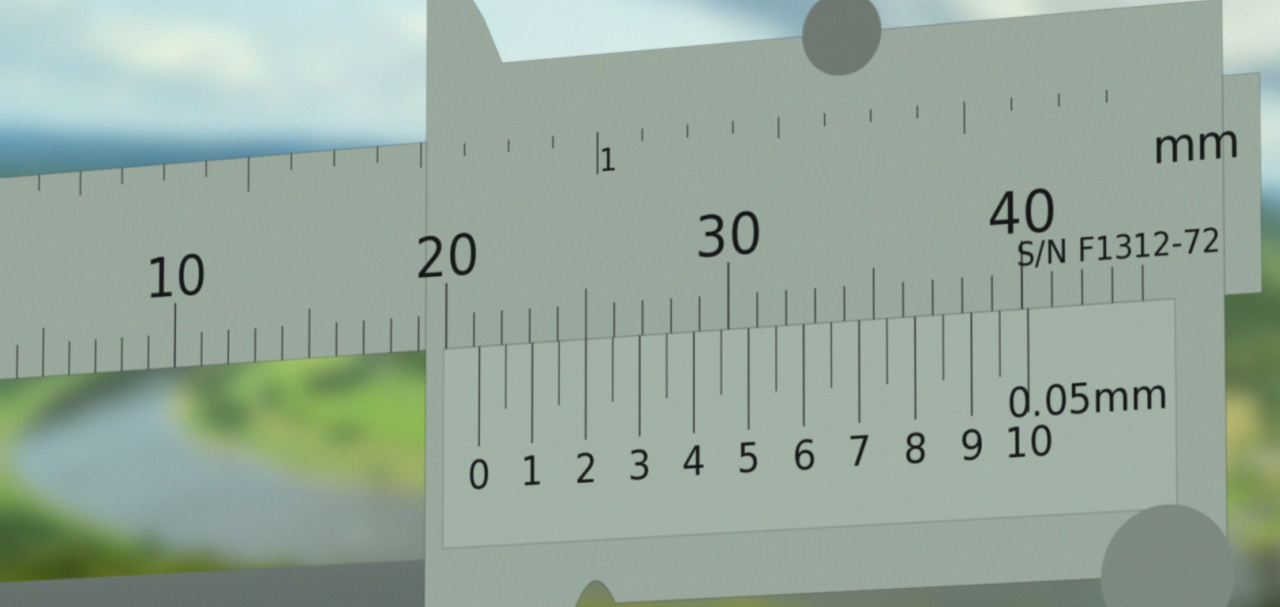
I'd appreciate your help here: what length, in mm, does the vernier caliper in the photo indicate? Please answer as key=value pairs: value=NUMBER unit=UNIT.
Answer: value=21.20 unit=mm
